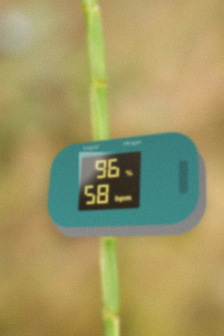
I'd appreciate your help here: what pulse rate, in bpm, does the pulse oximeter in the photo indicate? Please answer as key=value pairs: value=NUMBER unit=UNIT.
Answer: value=58 unit=bpm
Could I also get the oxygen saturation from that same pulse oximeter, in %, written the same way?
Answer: value=96 unit=%
